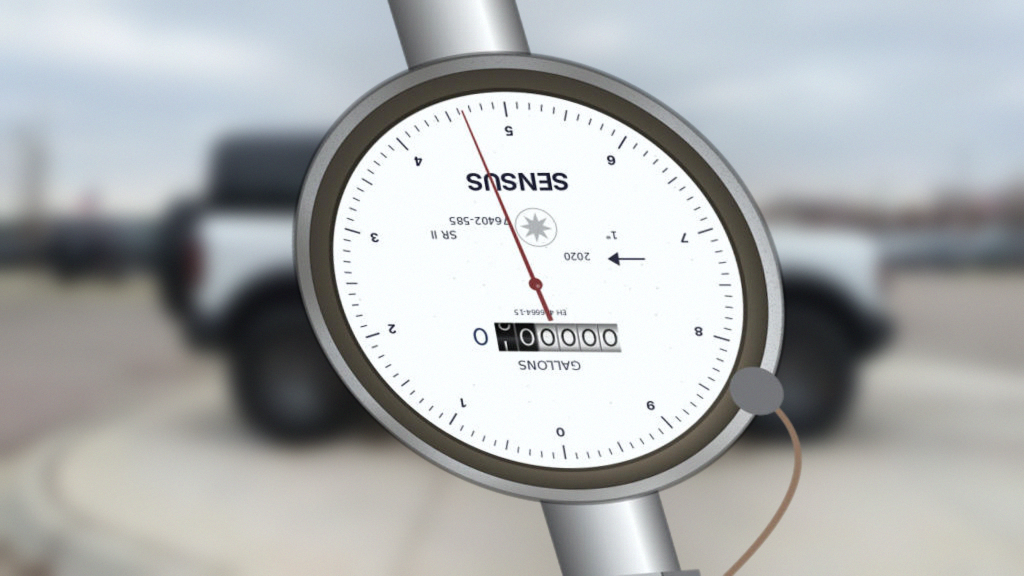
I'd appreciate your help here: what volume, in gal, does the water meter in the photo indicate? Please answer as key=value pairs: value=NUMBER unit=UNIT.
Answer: value=14.6 unit=gal
